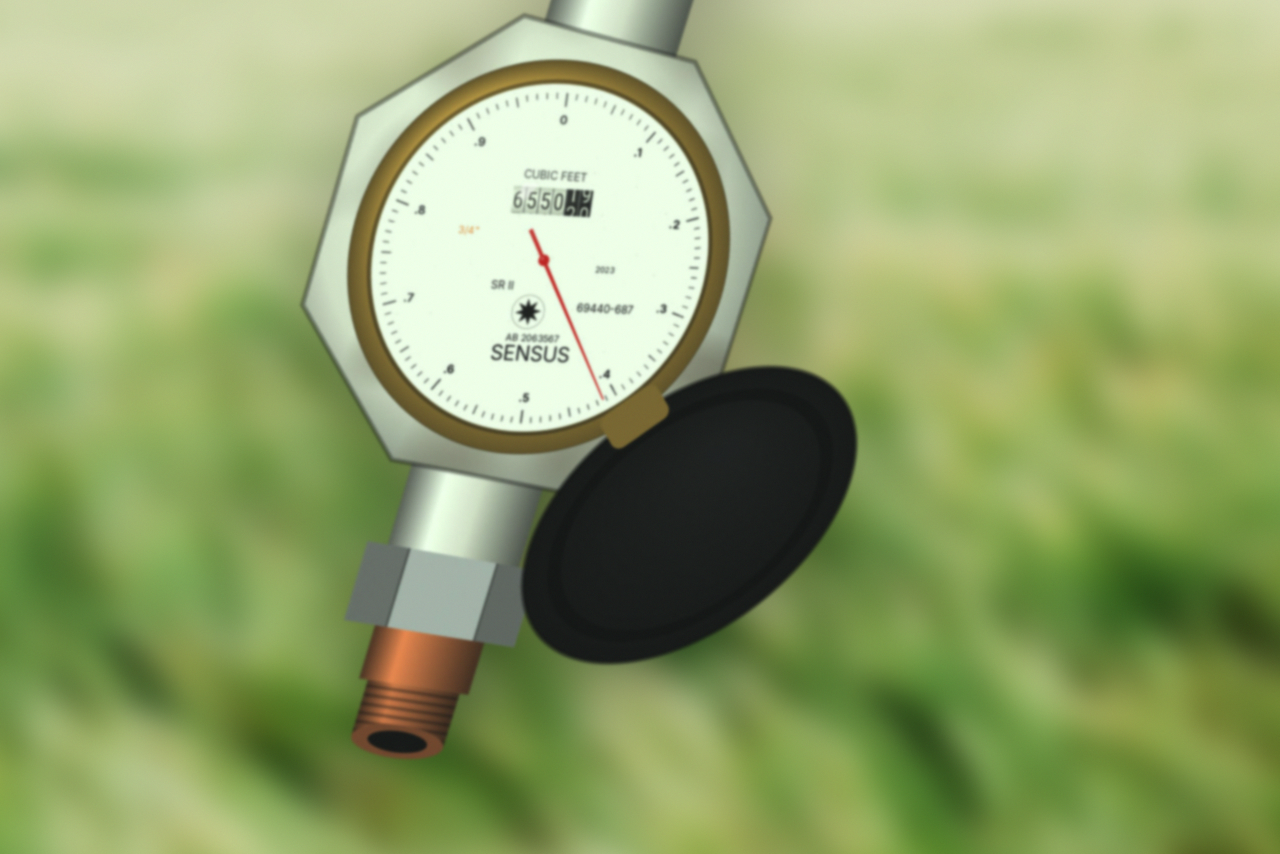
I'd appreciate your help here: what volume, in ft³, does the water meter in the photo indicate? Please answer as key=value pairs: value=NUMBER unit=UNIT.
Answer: value=655019.41 unit=ft³
